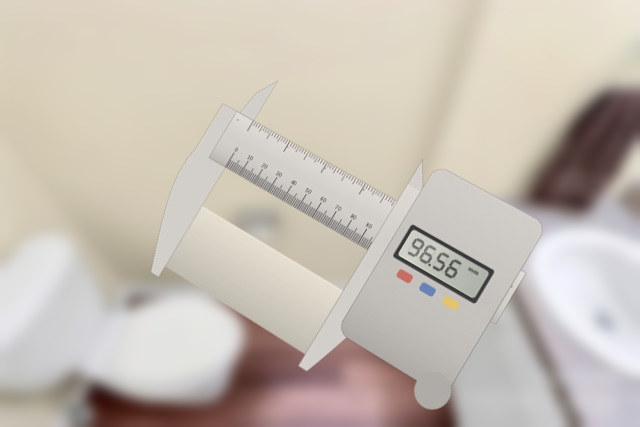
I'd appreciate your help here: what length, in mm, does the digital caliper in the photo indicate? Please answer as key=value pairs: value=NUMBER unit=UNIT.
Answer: value=96.56 unit=mm
